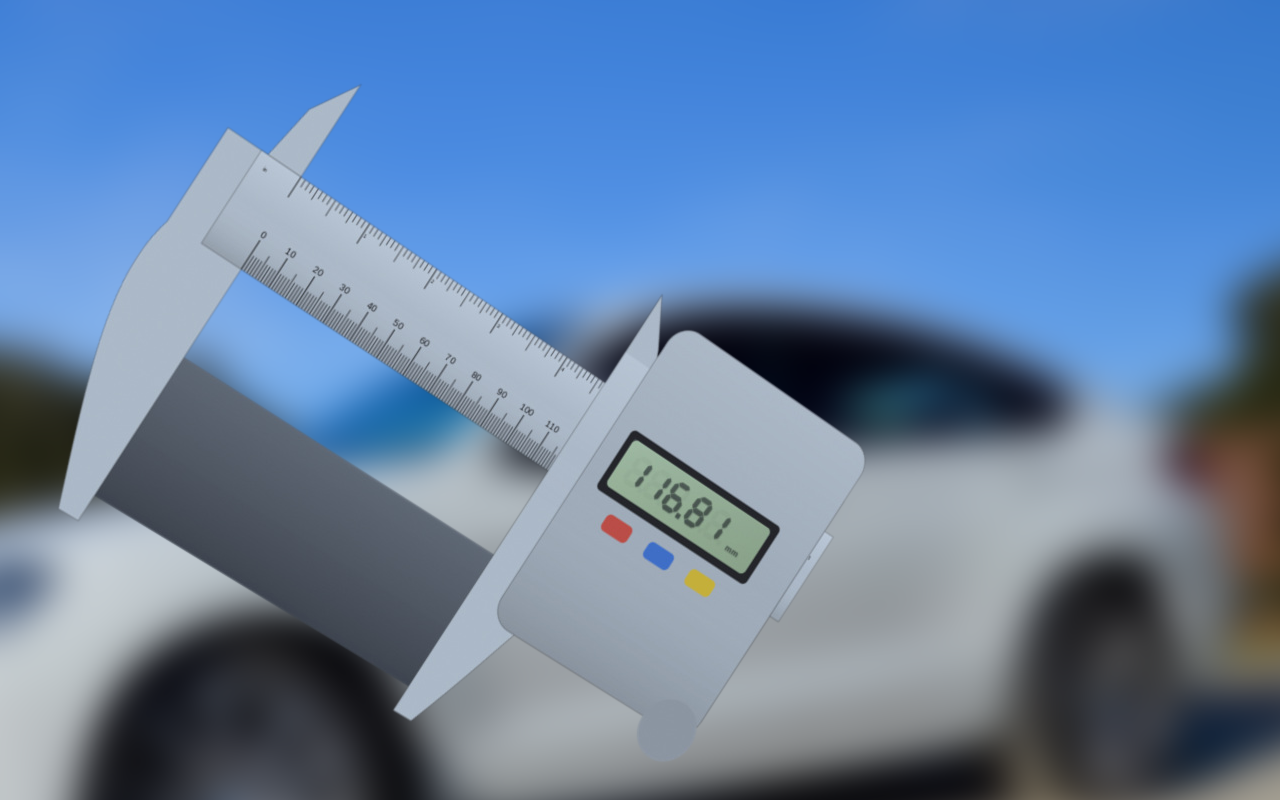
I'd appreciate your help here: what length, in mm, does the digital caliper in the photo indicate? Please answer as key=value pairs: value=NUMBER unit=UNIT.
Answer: value=116.81 unit=mm
